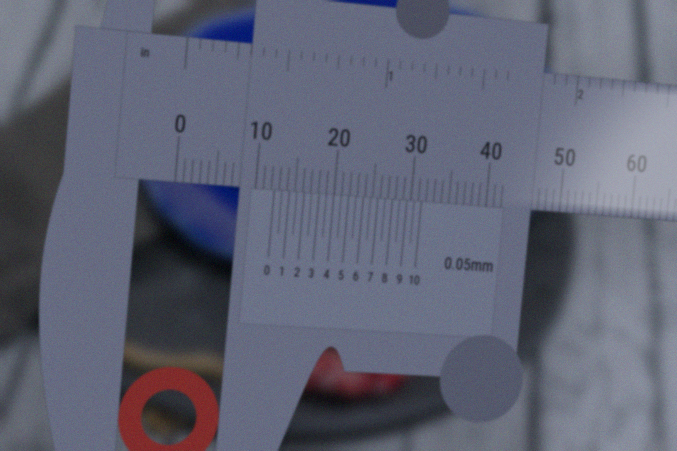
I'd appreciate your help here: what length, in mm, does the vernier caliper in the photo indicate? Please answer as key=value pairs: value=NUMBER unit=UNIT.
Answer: value=12.4 unit=mm
